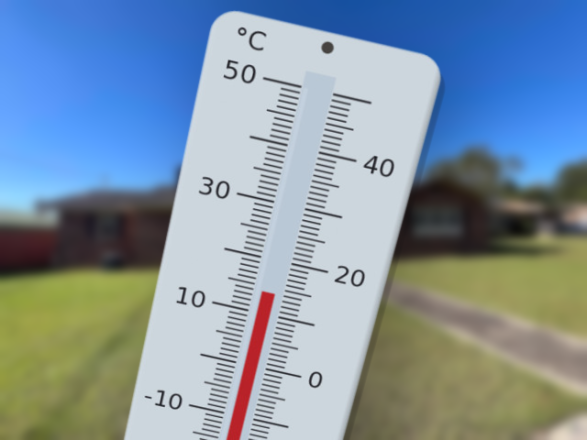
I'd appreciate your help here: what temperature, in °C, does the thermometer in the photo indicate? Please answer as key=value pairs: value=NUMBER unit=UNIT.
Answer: value=14 unit=°C
